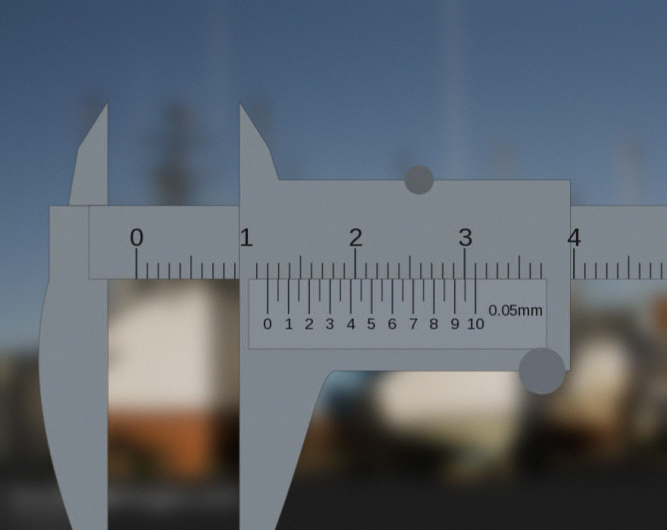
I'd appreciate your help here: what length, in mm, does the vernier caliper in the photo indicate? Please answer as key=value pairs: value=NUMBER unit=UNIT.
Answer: value=12.0 unit=mm
